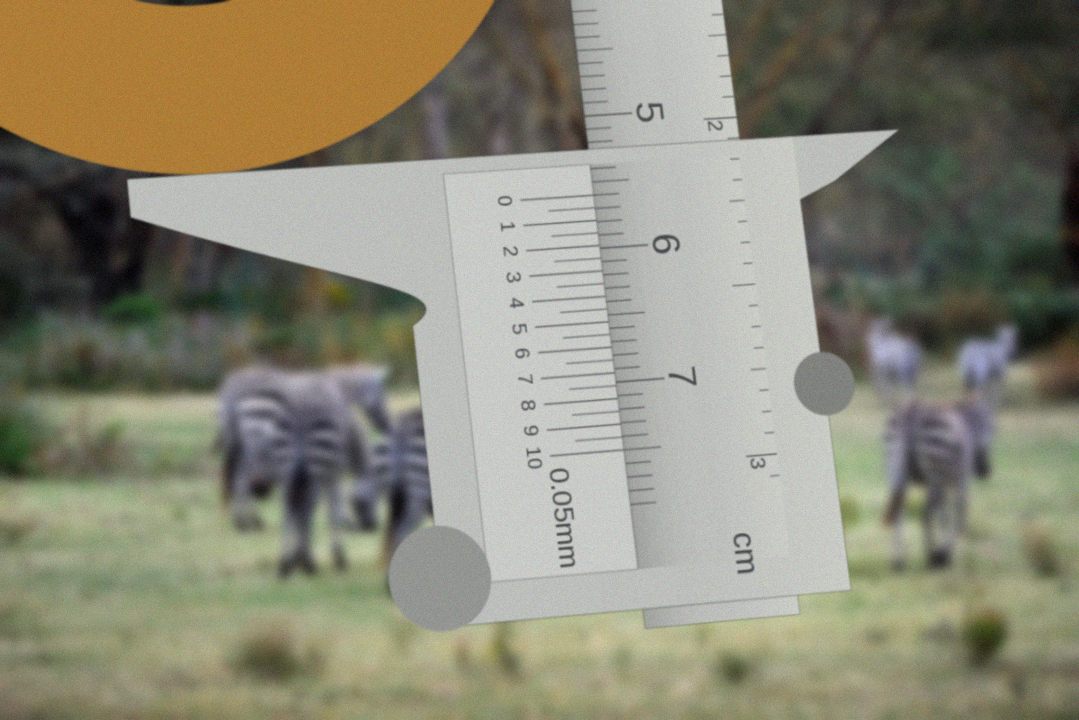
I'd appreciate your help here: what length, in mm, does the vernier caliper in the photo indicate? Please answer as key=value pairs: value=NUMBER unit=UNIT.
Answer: value=56.0 unit=mm
